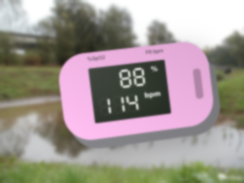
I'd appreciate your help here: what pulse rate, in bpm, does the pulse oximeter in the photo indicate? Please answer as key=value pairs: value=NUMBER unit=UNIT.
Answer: value=114 unit=bpm
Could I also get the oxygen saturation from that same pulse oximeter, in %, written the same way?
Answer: value=88 unit=%
